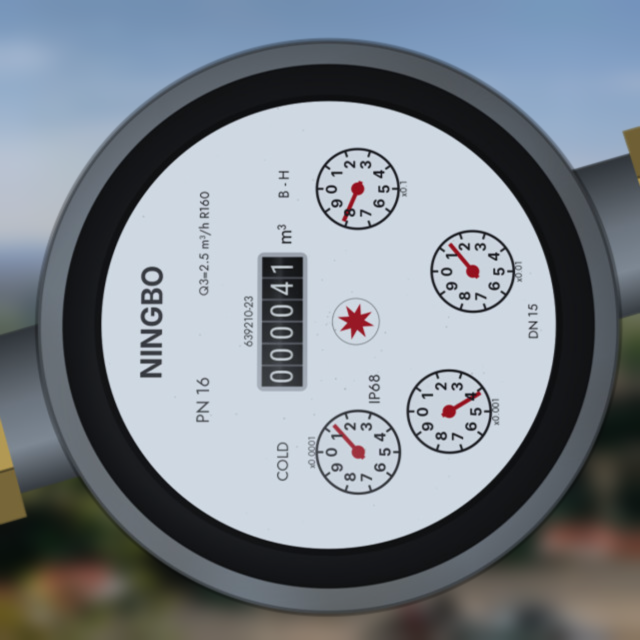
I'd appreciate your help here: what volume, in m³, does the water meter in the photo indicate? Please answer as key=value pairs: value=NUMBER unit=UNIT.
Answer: value=41.8141 unit=m³
